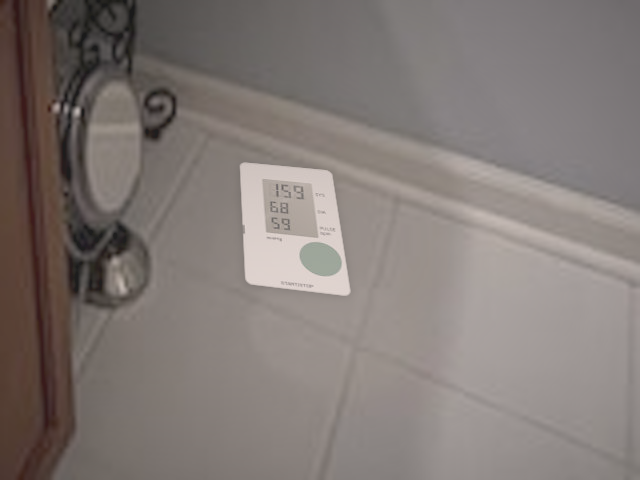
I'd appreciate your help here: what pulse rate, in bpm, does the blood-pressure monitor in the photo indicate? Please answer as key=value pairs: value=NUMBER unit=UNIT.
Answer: value=59 unit=bpm
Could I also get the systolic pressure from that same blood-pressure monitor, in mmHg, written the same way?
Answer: value=159 unit=mmHg
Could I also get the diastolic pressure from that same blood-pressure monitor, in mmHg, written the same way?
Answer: value=68 unit=mmHg
